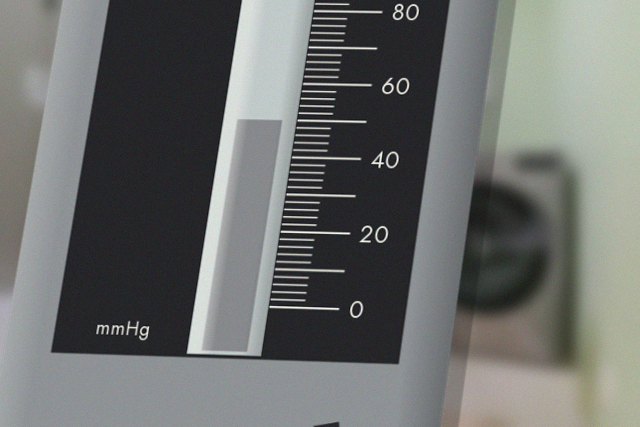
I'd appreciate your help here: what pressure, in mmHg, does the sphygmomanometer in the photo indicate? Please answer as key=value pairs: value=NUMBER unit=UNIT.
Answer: value=50 unit=mmHg
